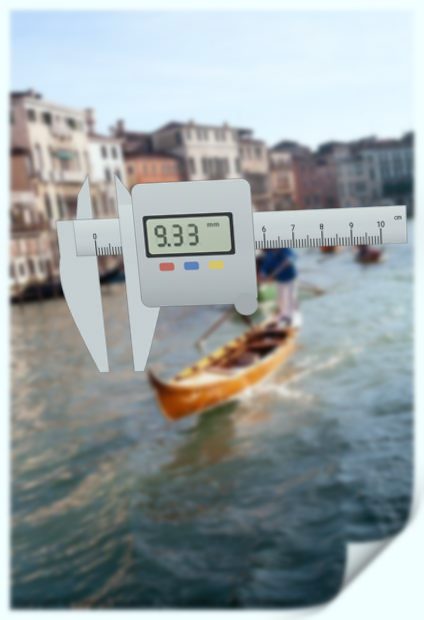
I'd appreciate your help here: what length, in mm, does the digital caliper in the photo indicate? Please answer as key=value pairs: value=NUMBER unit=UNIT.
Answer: value=9.33 unit=mm
